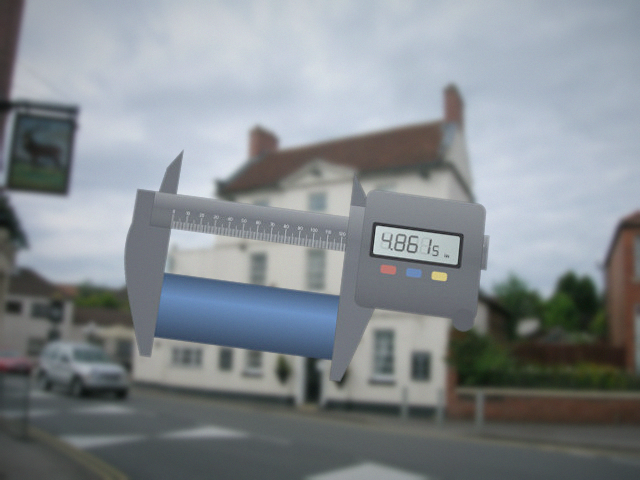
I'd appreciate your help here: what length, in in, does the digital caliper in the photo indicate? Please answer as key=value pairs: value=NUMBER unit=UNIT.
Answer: value=4.8615 unit=in
